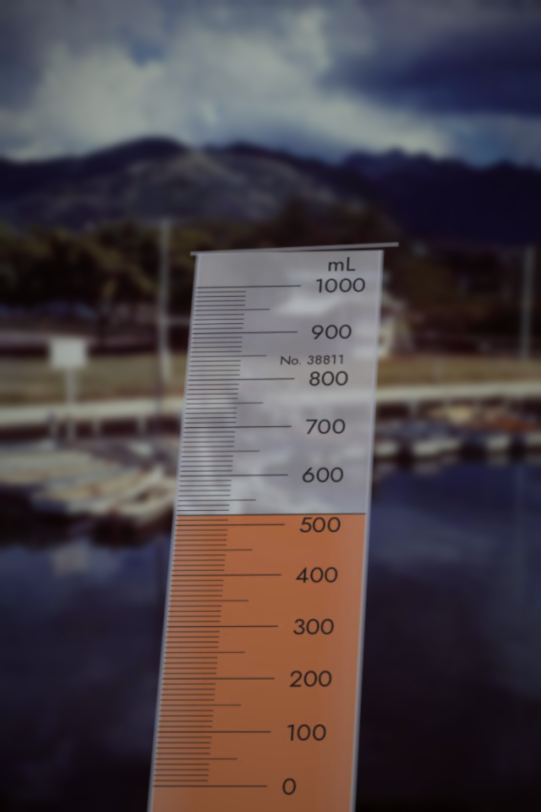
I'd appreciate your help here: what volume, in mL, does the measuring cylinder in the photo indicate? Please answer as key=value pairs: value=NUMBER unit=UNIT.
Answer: value=520 unit=mL
